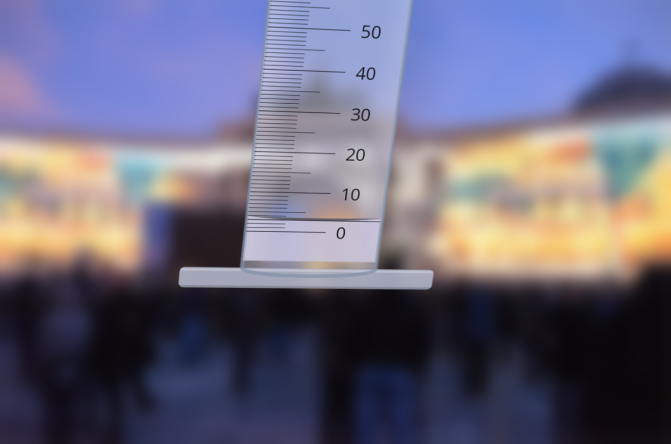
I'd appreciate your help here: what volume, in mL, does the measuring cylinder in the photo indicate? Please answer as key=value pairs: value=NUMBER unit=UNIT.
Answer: value=3 unit=mL
